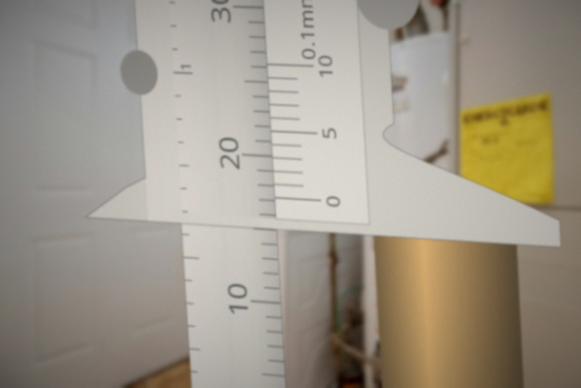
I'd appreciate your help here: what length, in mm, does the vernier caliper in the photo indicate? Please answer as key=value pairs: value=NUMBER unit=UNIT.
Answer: value=17.2 unit=mm
